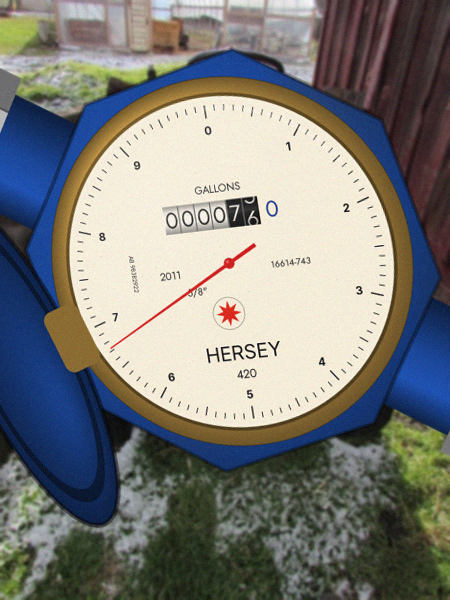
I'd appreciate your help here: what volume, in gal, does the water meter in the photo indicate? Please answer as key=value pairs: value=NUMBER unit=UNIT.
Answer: value=756.7 unit=gal
